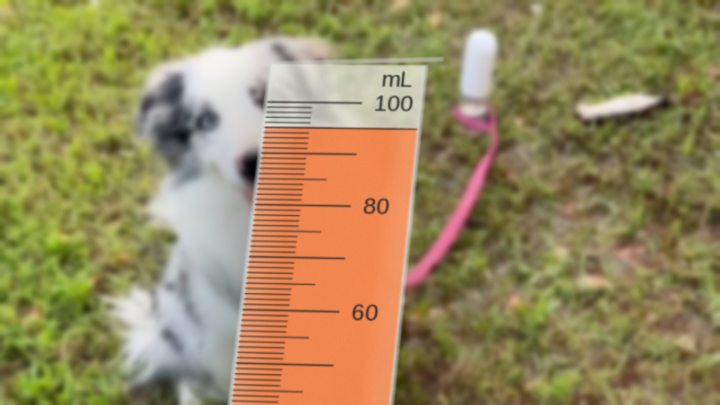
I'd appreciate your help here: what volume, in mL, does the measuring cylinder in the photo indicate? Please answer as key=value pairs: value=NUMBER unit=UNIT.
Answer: value=95 unit=mL
